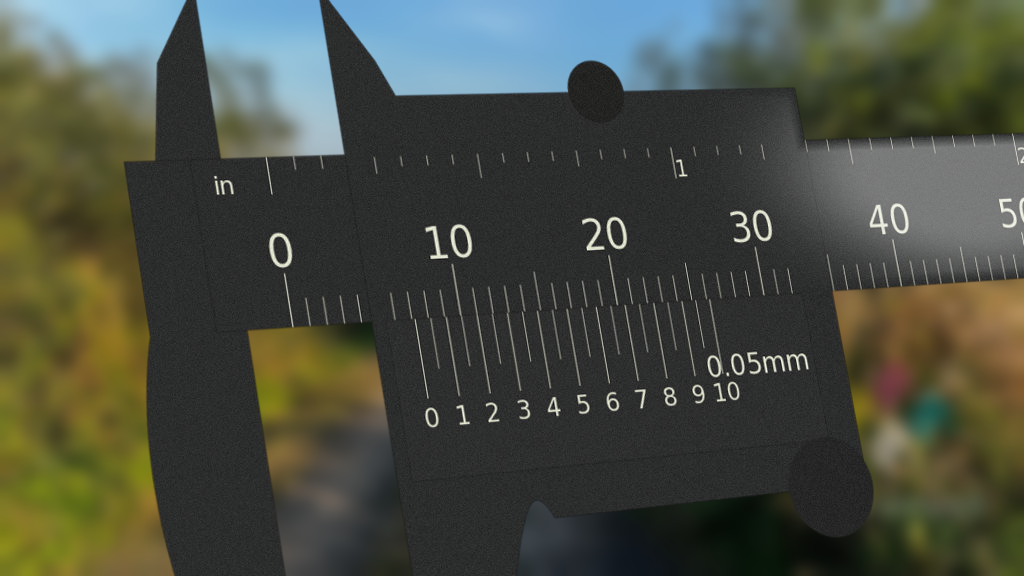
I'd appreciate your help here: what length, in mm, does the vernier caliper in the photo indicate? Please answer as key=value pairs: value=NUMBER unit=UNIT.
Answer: value=7.2 unit=mm
